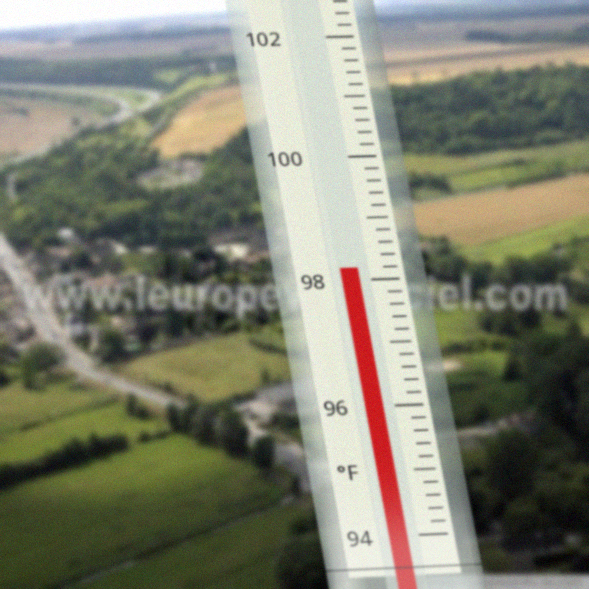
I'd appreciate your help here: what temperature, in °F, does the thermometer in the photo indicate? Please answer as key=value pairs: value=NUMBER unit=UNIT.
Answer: value=98.2 unit=°F
